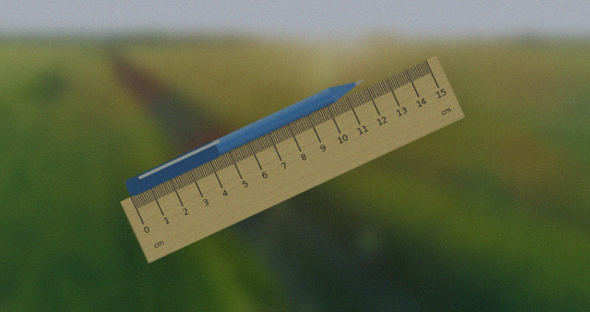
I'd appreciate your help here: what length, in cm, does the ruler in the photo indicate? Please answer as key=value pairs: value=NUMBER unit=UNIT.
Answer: value=12 unit=cm
